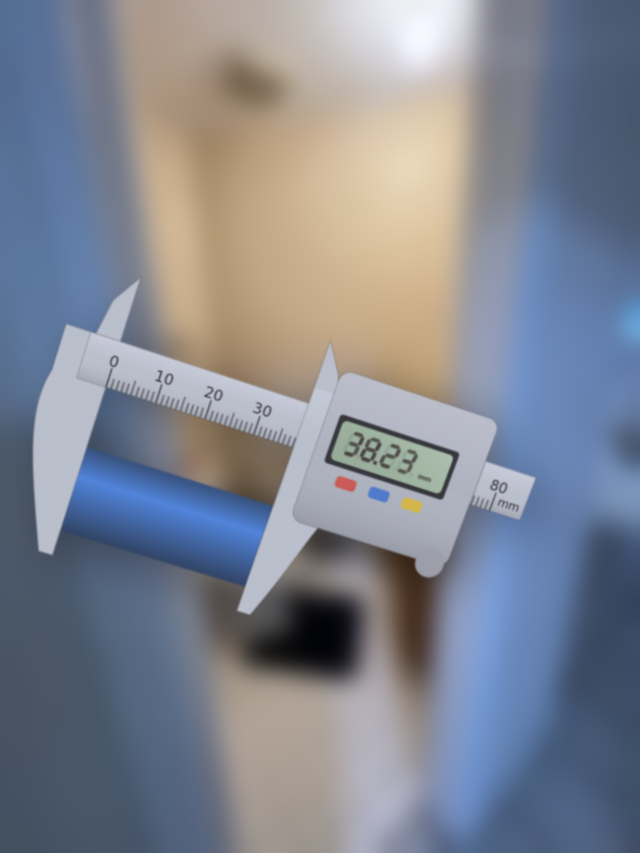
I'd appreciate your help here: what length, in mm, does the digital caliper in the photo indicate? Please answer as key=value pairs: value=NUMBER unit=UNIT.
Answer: value=38.23 unit=mm
